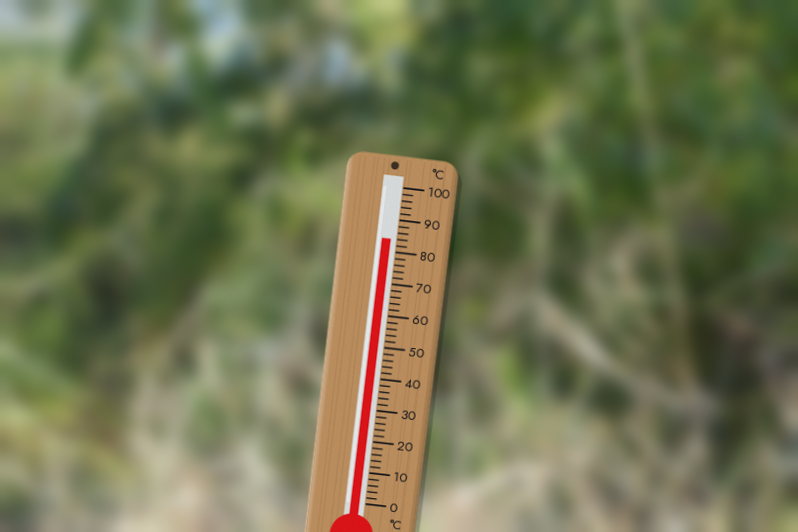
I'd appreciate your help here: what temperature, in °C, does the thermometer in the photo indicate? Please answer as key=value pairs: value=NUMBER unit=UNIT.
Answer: value=84 unit=°C
